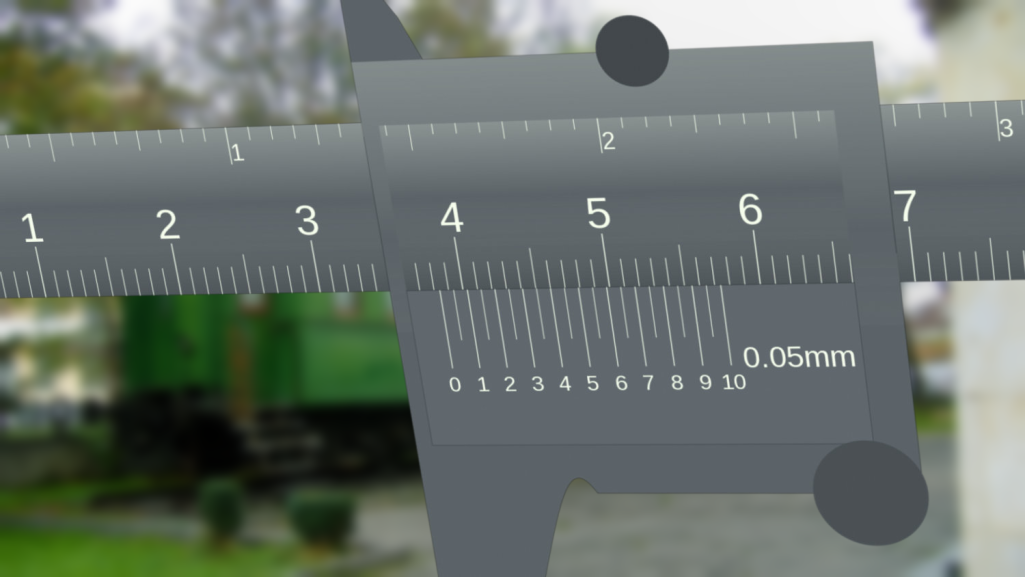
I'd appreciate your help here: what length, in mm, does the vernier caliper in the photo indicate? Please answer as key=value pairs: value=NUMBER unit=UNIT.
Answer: value=38.4 unit=mm
